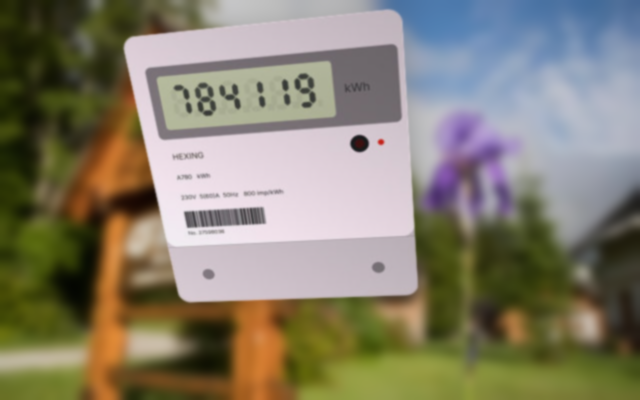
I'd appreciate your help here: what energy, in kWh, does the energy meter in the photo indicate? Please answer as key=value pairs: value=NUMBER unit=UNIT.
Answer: value=784119 unit=kWh
